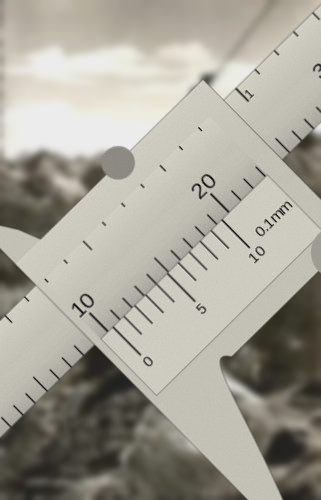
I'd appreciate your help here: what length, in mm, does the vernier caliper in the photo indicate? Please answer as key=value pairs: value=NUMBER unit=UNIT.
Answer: value=10.4 unit=mm
